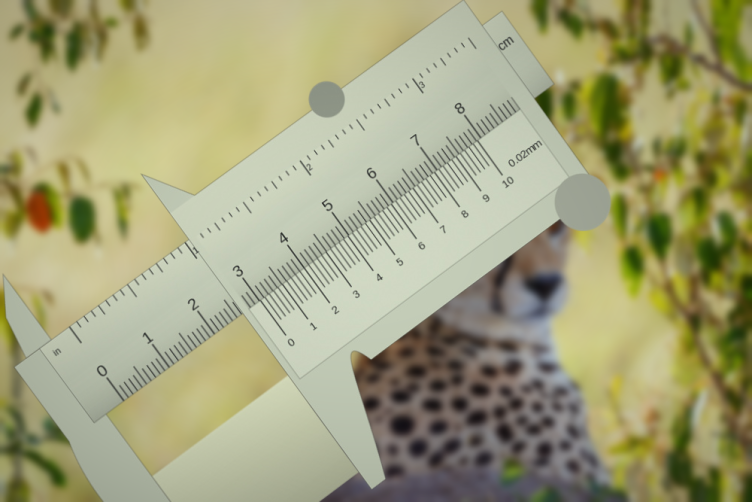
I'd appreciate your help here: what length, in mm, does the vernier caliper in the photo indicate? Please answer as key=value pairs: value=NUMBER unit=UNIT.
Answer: value=30.2 unit=mm
